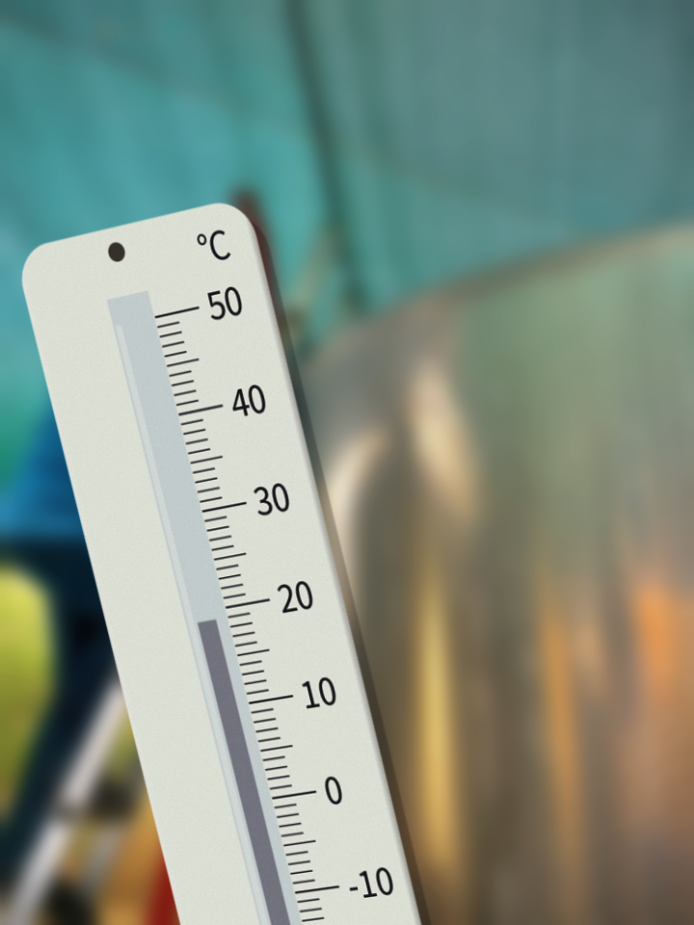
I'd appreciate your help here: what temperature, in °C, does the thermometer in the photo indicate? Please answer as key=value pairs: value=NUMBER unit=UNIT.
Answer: value=19 unit=°C
